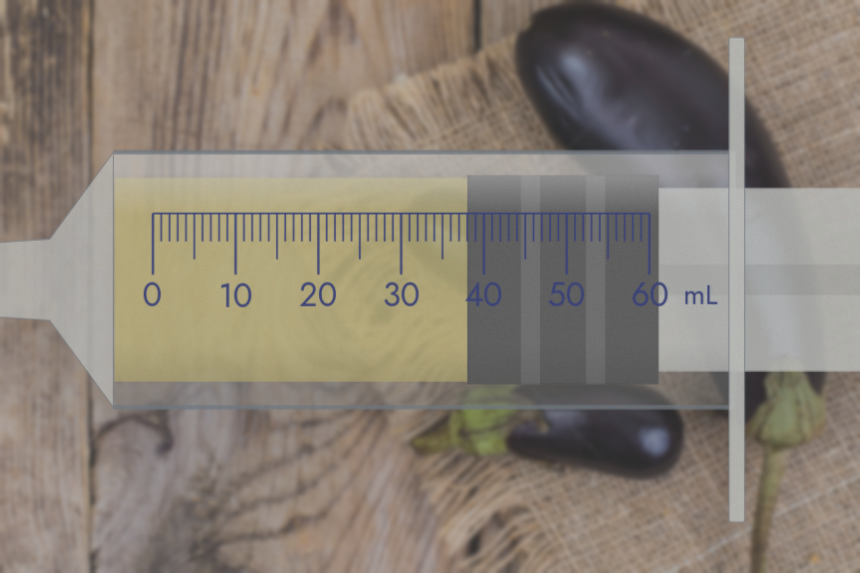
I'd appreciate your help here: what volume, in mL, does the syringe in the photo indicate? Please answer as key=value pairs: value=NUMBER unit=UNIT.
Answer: value=38 unit=mL
